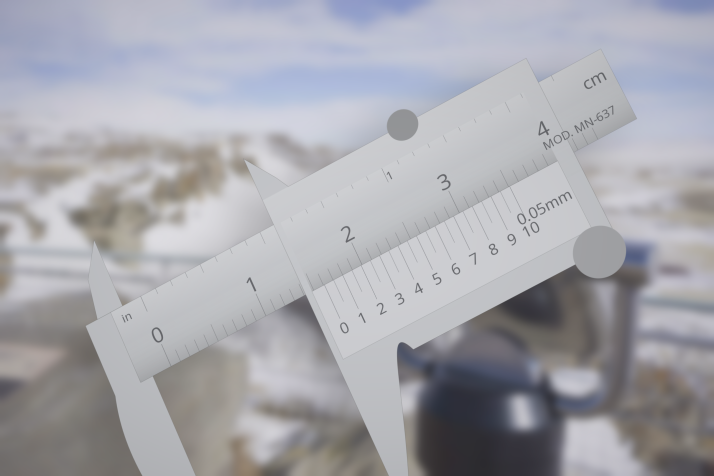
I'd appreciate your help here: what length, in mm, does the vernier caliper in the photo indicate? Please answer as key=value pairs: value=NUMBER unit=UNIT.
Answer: value=16.1 unit=mm
